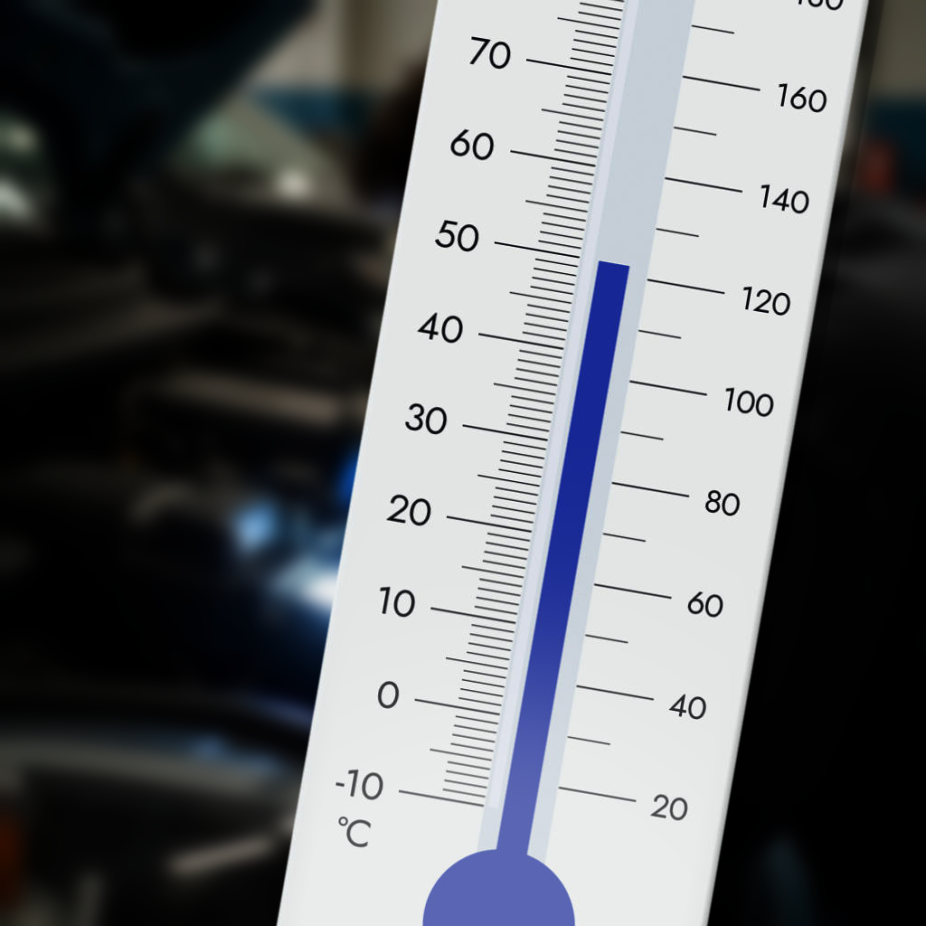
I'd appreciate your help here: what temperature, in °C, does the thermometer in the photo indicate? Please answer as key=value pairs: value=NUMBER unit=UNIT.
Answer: value=50 unit=°C
